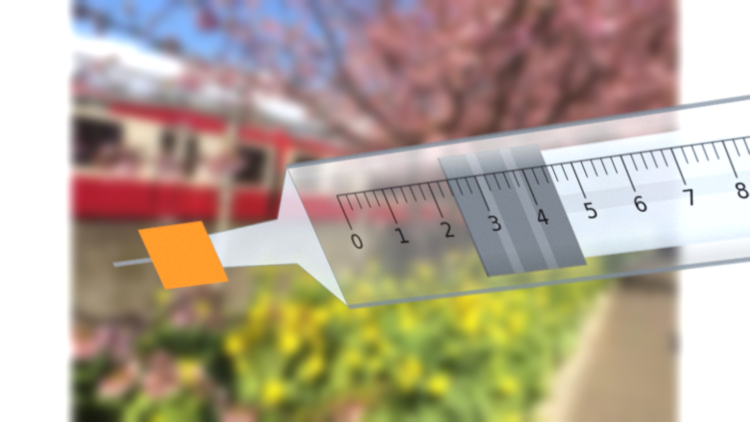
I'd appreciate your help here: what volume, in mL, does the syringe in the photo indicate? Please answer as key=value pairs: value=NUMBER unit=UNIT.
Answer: value=2.4 unit=mL
